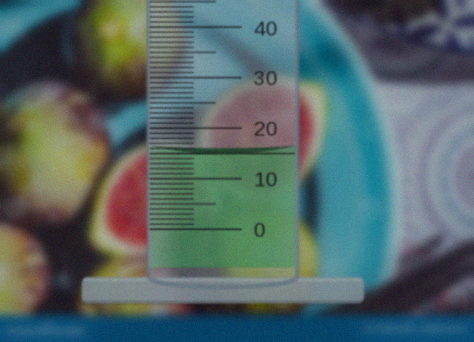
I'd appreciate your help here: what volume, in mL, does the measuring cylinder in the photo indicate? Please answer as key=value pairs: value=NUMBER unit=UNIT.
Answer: value=15 unit=mL
